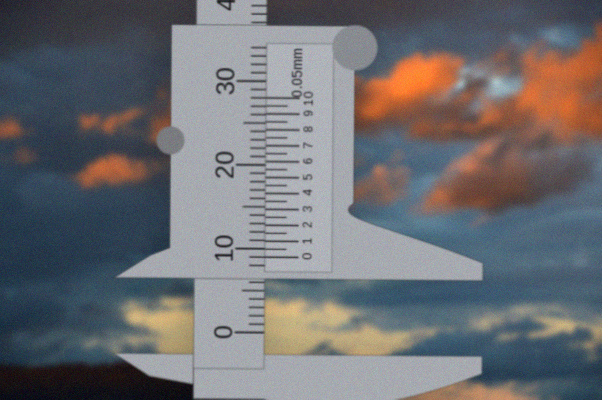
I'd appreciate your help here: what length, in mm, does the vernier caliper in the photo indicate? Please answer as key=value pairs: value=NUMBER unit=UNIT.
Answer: value=9.0 unit=mm
